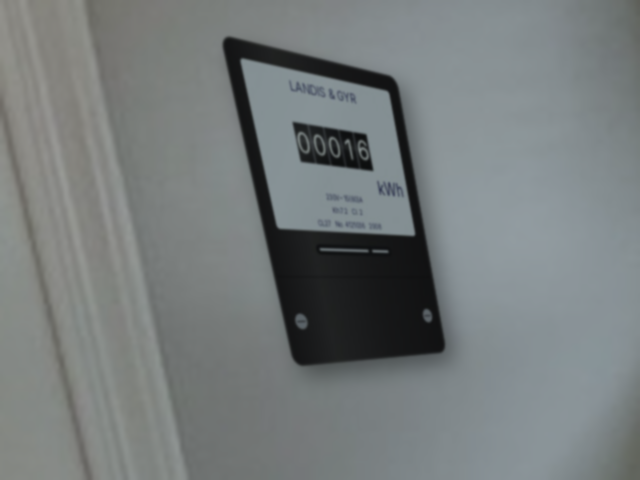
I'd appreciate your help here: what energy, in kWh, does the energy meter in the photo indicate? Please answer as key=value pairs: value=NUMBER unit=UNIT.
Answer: value=16 unit=kWh
